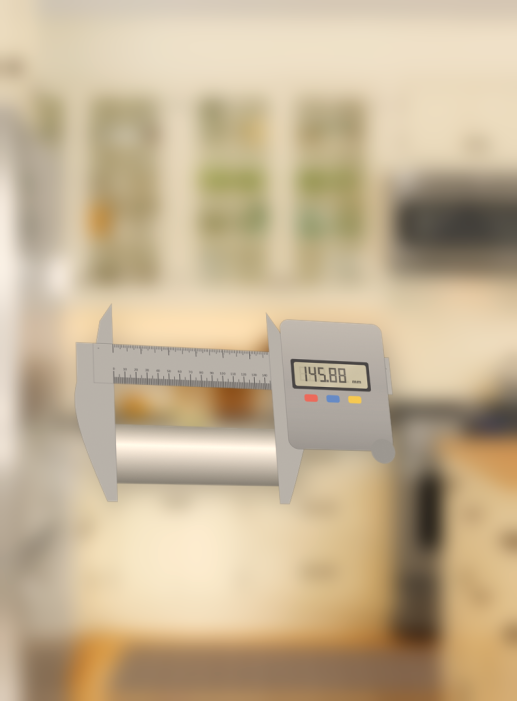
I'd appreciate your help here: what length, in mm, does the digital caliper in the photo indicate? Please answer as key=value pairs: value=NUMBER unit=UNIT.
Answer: value=145.88 unit=mm
